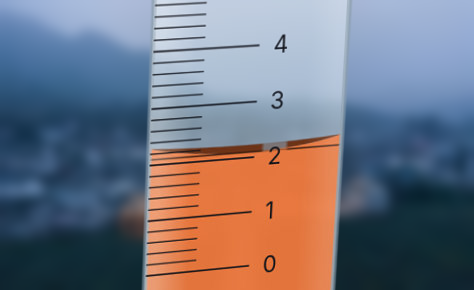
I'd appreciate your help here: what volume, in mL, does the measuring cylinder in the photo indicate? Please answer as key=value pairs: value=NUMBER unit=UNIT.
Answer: value=2.1 unit=mL
